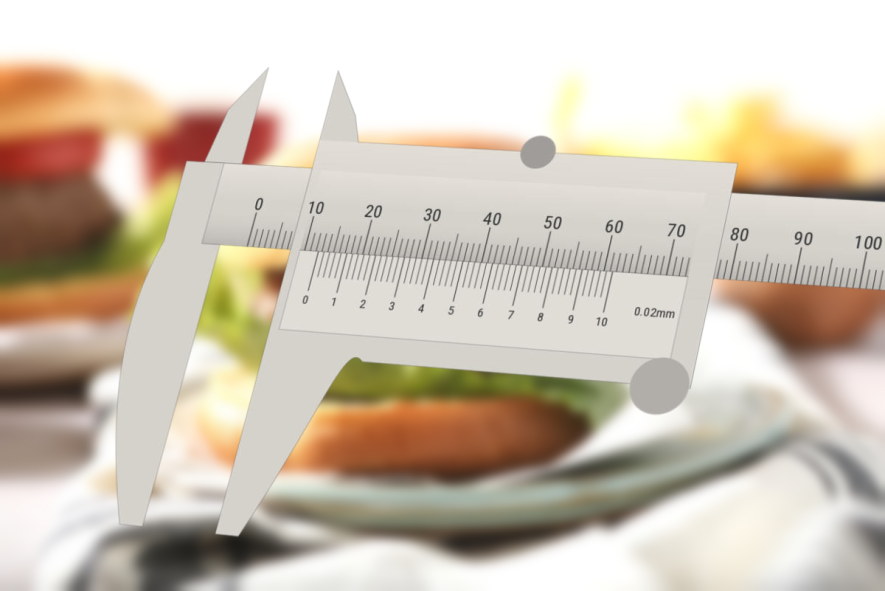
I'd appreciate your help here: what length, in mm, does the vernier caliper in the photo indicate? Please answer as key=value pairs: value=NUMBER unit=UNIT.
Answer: value=12.4 unit=mm
